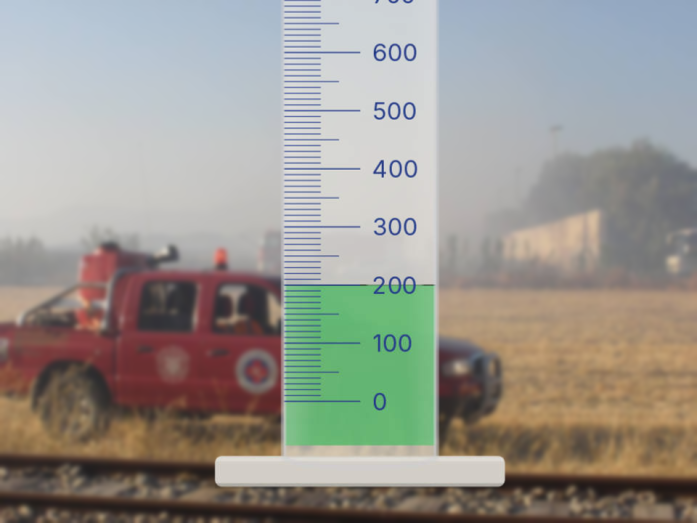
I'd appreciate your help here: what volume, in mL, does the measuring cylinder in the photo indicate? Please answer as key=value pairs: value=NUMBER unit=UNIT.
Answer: value=200 unit=mL
